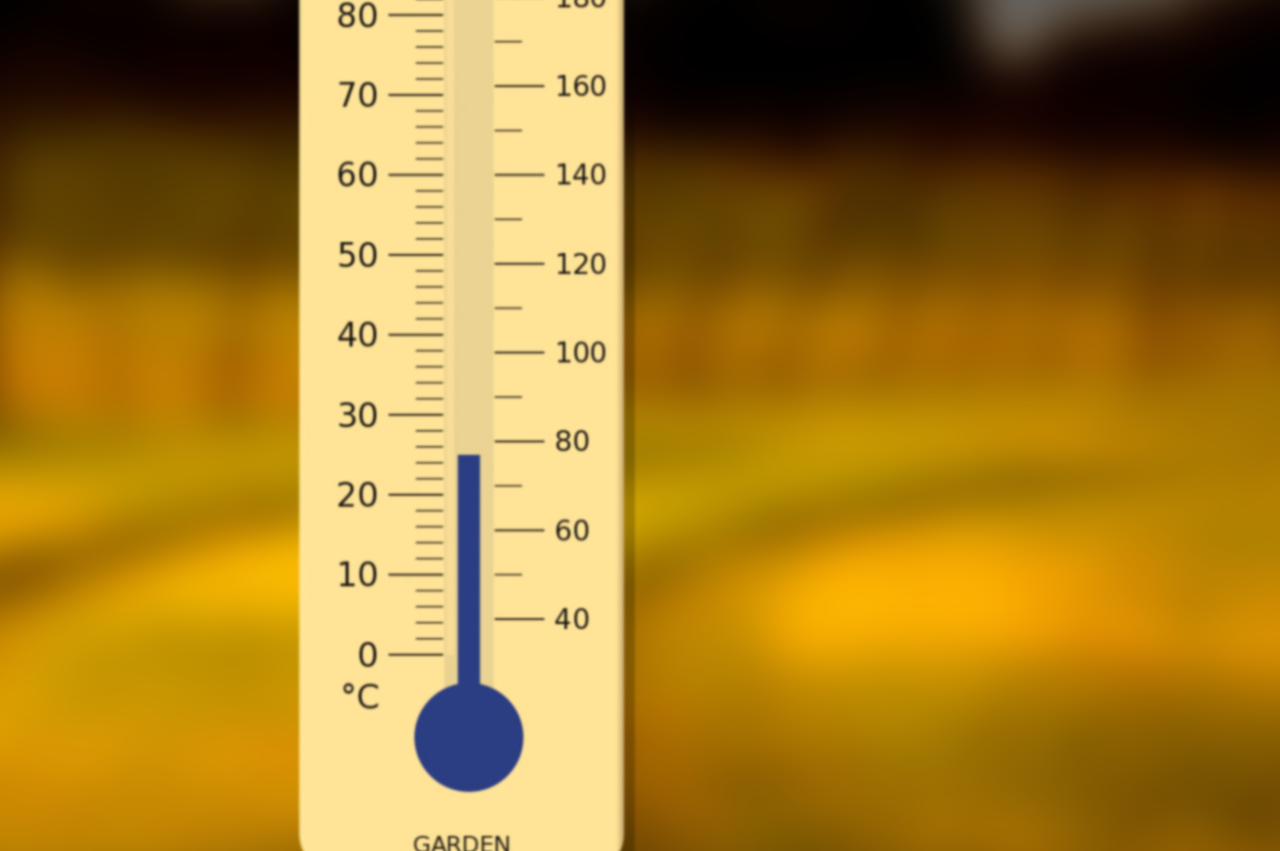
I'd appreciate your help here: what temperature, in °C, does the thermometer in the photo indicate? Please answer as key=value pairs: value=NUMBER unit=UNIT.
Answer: value=25 unit=°C
